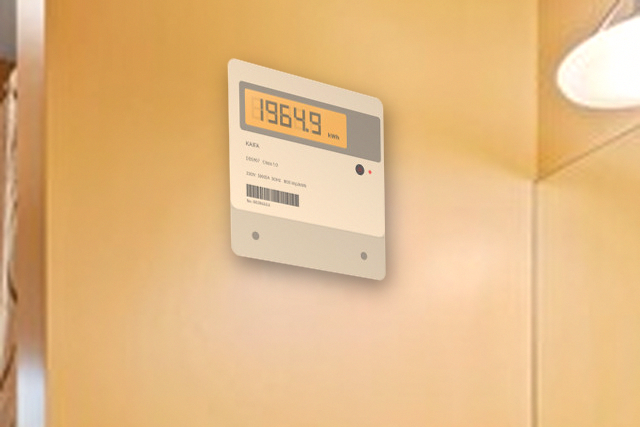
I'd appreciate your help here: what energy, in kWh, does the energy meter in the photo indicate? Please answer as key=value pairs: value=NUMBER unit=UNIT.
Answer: value=1964.9 unit=kWh
